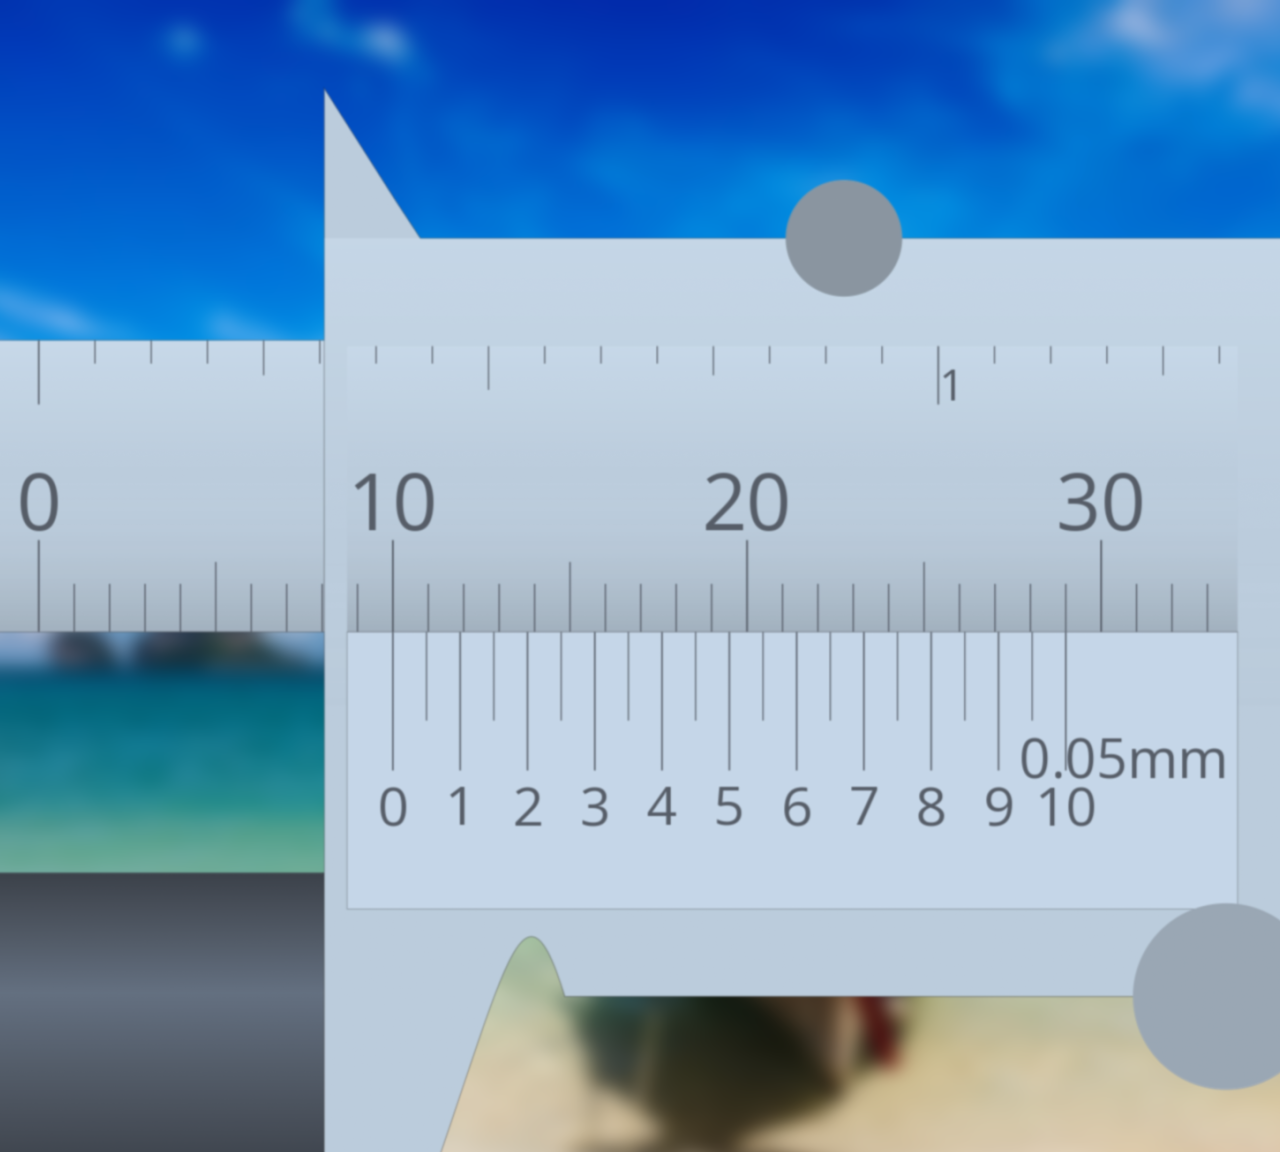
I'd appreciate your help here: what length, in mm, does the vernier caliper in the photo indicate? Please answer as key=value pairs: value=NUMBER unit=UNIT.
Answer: value=10.00 unit=mm
